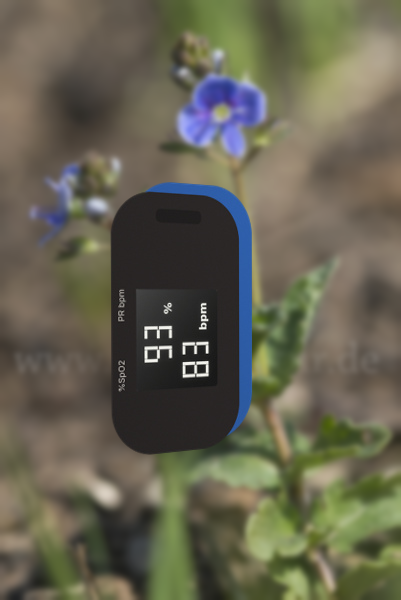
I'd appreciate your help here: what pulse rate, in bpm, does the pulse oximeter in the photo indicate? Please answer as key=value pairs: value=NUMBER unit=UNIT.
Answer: value=83 unit=bpm
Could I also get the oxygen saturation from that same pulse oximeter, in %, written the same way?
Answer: value=93 unit=%
